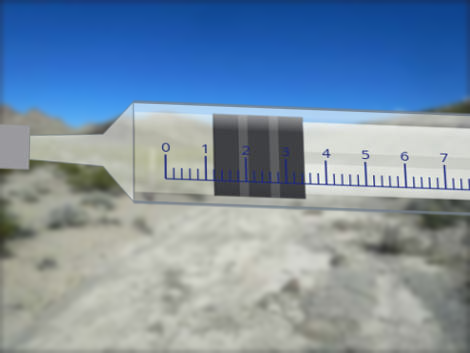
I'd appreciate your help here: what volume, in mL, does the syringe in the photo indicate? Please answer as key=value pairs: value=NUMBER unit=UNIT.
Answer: value=1.2 unit=mL
